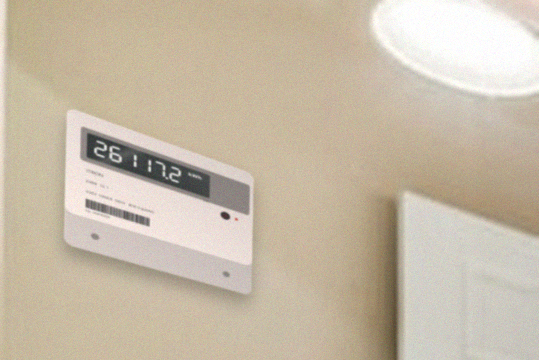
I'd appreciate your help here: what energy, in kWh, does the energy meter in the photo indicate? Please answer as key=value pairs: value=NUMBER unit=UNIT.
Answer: value=26117.2 unit=kWh
